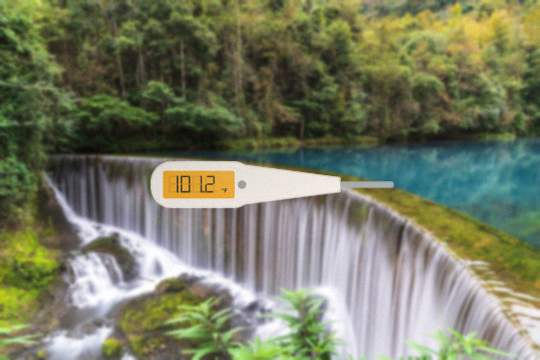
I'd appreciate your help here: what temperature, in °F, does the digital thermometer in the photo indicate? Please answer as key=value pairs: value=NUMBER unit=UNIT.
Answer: value=101.2 unit=°F
